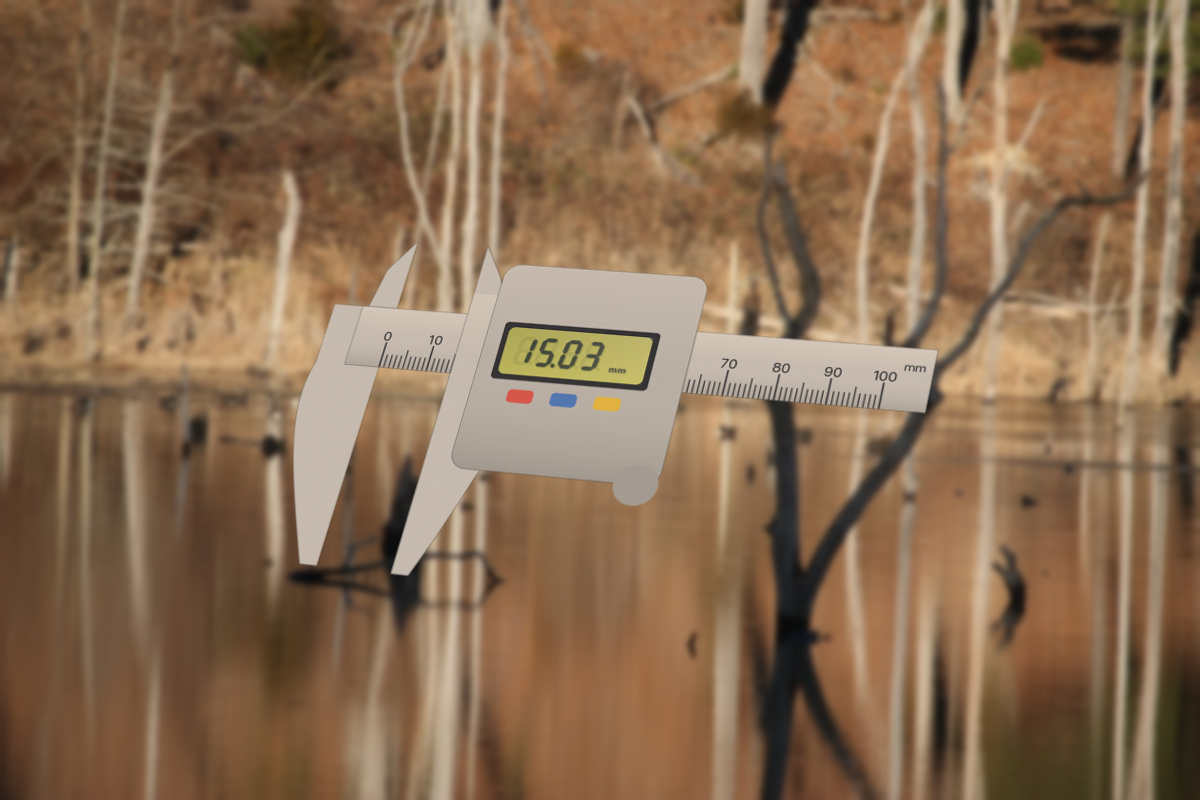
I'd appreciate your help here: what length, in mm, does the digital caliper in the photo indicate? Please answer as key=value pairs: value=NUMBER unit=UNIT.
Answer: value=15.03 unit=mm
